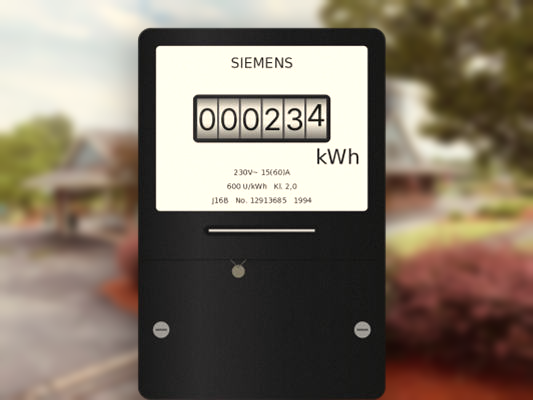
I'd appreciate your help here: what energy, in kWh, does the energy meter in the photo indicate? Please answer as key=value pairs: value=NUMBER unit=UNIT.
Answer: value=234 unit=kWh
